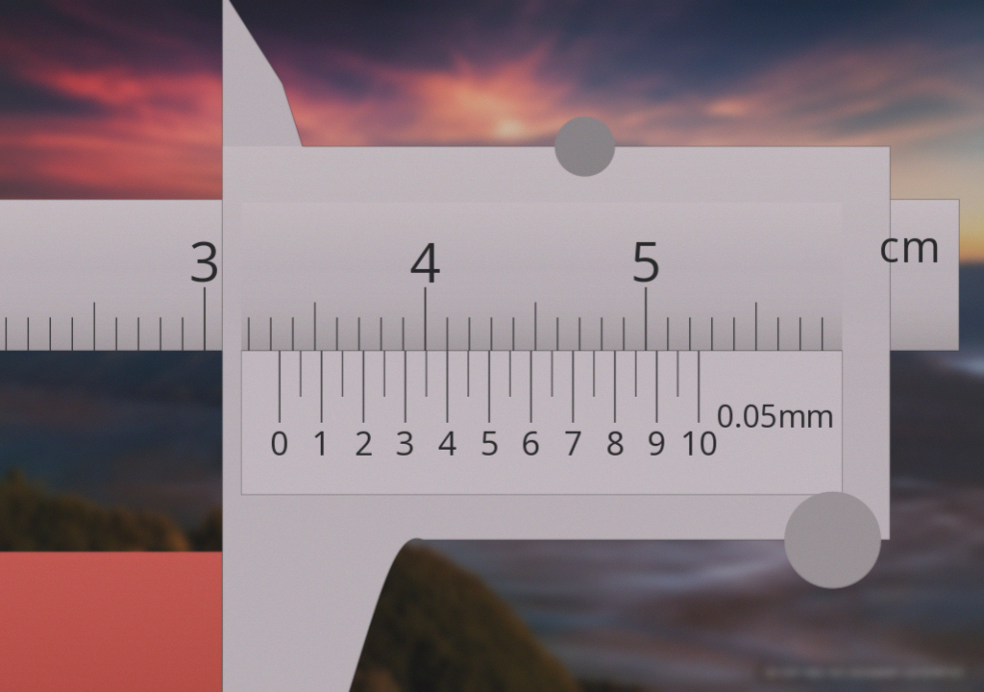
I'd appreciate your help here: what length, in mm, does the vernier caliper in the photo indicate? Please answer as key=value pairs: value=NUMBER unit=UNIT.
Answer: value=33.40 unit=mm
